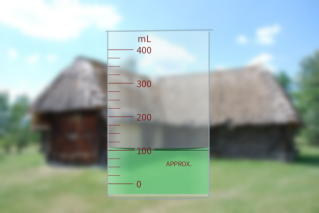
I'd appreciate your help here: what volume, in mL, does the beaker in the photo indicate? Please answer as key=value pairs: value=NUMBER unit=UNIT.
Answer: value=100 unit=mL
